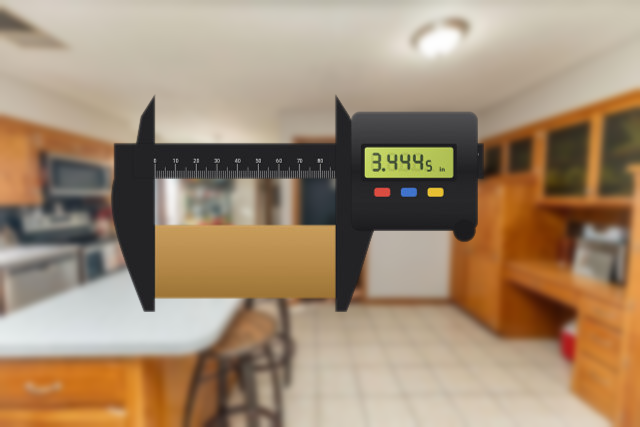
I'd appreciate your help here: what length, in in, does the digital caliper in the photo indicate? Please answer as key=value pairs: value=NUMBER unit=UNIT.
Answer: value=3.4445 unit=in
